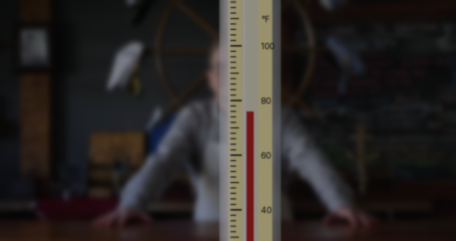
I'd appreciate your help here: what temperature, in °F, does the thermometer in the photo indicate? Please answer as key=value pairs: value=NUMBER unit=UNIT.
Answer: value=76 unit=°F
